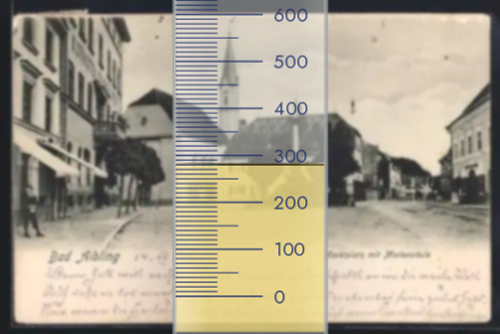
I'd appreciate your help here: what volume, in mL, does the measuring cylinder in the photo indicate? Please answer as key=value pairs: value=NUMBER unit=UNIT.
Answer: value=280 unit=mL
